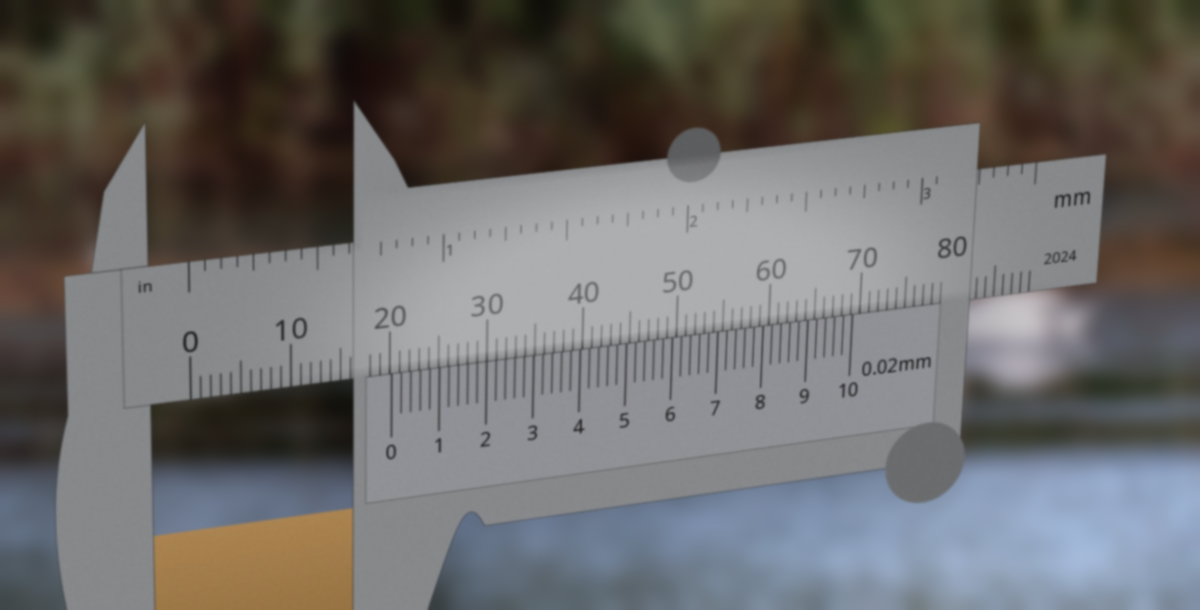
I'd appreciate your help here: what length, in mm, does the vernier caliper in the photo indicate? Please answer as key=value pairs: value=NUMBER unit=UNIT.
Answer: value=20.2 unit=mm
